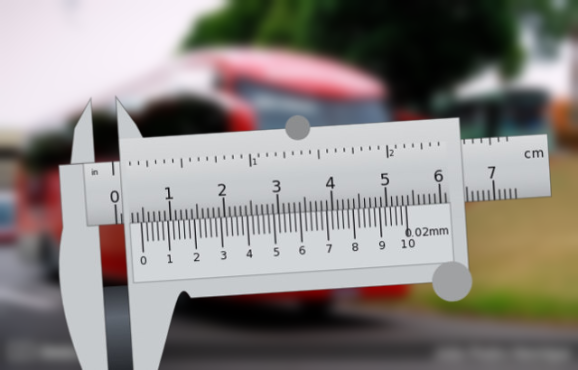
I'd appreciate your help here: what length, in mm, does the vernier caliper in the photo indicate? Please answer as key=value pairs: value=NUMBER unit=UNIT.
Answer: value=4.6 unit=mm
